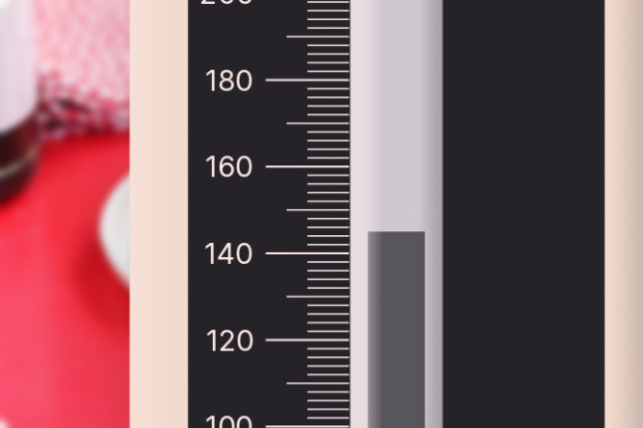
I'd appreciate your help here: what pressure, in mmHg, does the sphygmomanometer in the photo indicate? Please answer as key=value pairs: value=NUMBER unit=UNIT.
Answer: value=145 unit=mmHg
